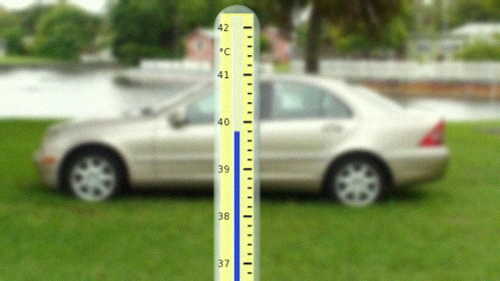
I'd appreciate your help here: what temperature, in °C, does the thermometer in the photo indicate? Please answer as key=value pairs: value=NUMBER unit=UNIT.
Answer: value=39.8 unit=°C
